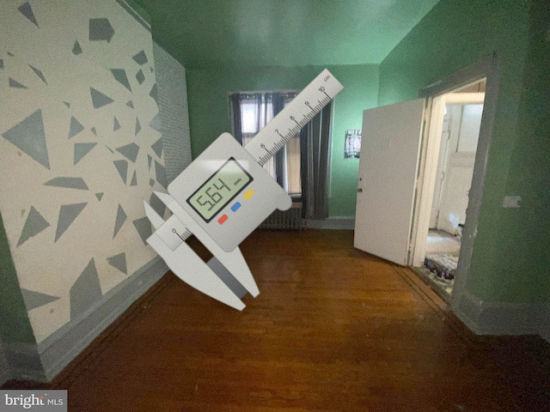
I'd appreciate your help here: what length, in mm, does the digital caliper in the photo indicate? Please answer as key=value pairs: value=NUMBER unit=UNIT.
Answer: value=5.64 unit=mm
